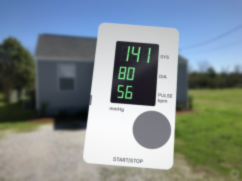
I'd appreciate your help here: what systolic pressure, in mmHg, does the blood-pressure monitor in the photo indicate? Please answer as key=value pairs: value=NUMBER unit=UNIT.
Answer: value=141 unit=mmHg
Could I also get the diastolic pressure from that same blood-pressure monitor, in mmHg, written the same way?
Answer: value=80 unit=mmHg
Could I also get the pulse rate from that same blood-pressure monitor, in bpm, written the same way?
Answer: value=56 unit=bpm
